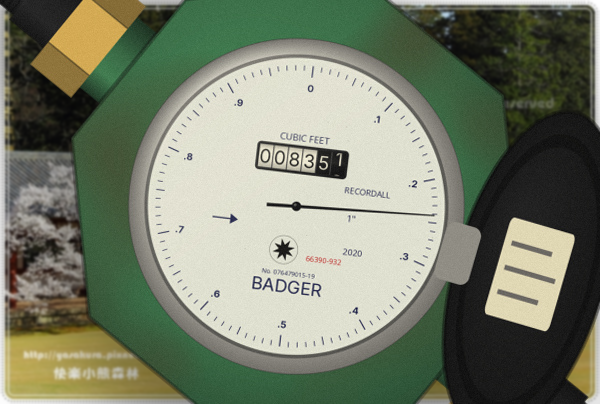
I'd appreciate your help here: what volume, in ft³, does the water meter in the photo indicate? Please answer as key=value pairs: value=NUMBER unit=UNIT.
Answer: value=8351.24 unit=ft³
